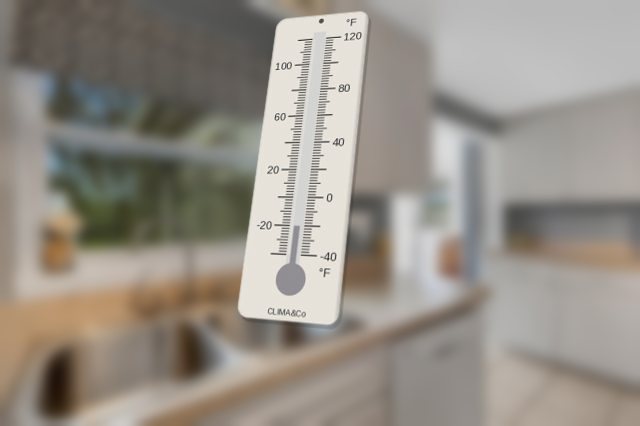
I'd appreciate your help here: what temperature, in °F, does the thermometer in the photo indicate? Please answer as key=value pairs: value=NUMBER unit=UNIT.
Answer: value=-20 unit=°F
